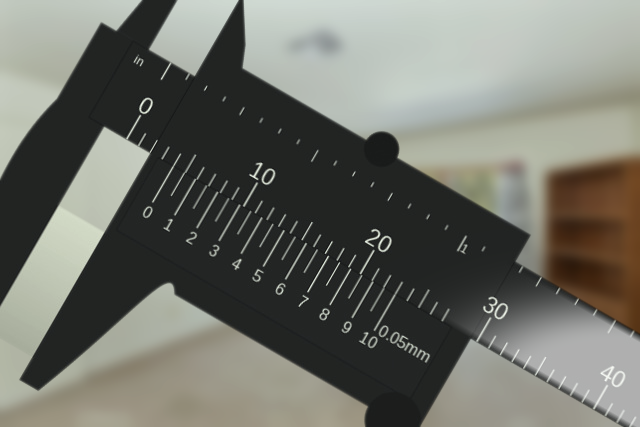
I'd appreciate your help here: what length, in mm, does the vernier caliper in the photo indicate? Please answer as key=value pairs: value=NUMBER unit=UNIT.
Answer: value=4.0 unit=mm
